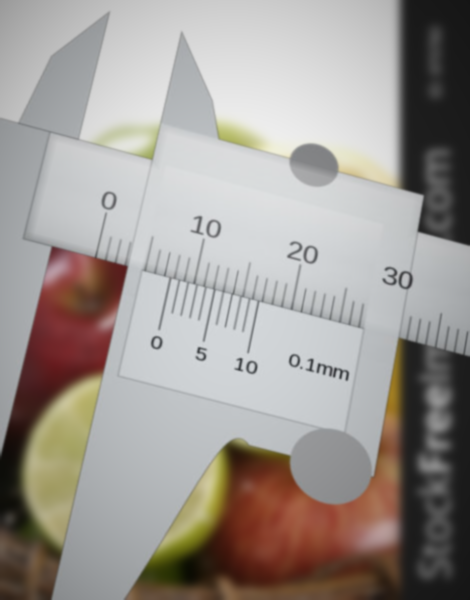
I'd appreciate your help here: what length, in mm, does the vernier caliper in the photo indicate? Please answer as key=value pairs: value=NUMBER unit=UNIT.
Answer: value=7.6 unit=mm
